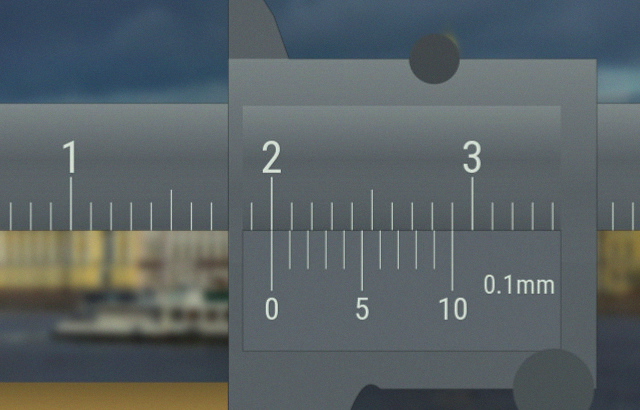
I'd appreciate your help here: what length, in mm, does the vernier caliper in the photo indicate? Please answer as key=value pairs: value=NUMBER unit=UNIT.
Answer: value=20.0 unit=mm
